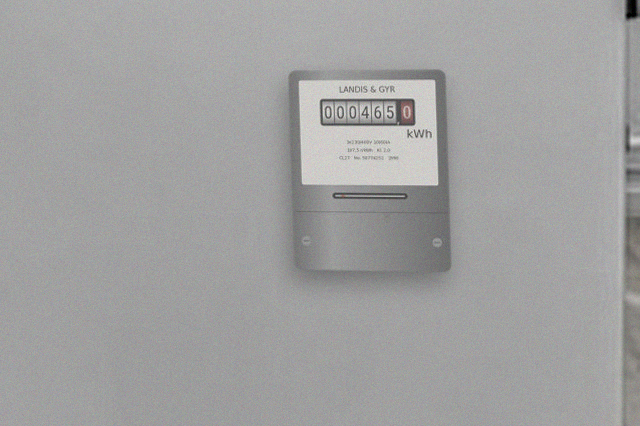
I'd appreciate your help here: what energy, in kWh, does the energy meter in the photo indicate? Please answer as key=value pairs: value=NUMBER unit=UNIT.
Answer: value=465.0 unit=kWh
